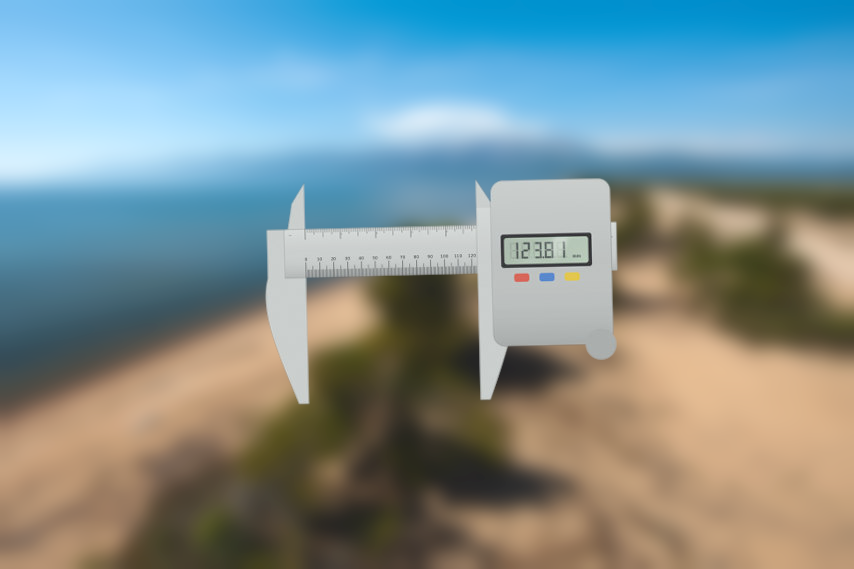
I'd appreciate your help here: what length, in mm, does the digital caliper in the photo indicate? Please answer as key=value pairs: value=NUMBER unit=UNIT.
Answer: value=123.81 unit=mm
